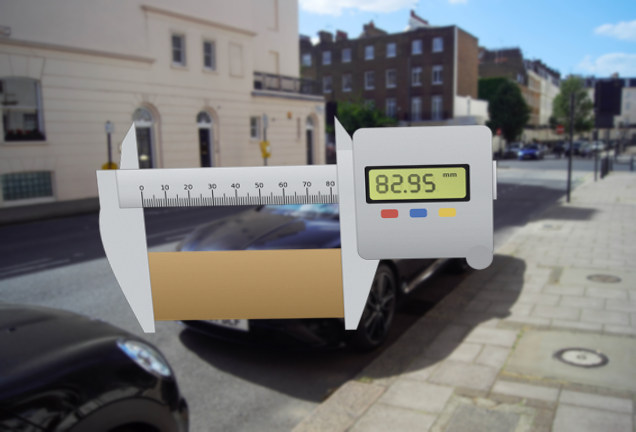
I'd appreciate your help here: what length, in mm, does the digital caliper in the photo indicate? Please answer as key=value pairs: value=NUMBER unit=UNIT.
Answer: value=82.95 unit=mm
